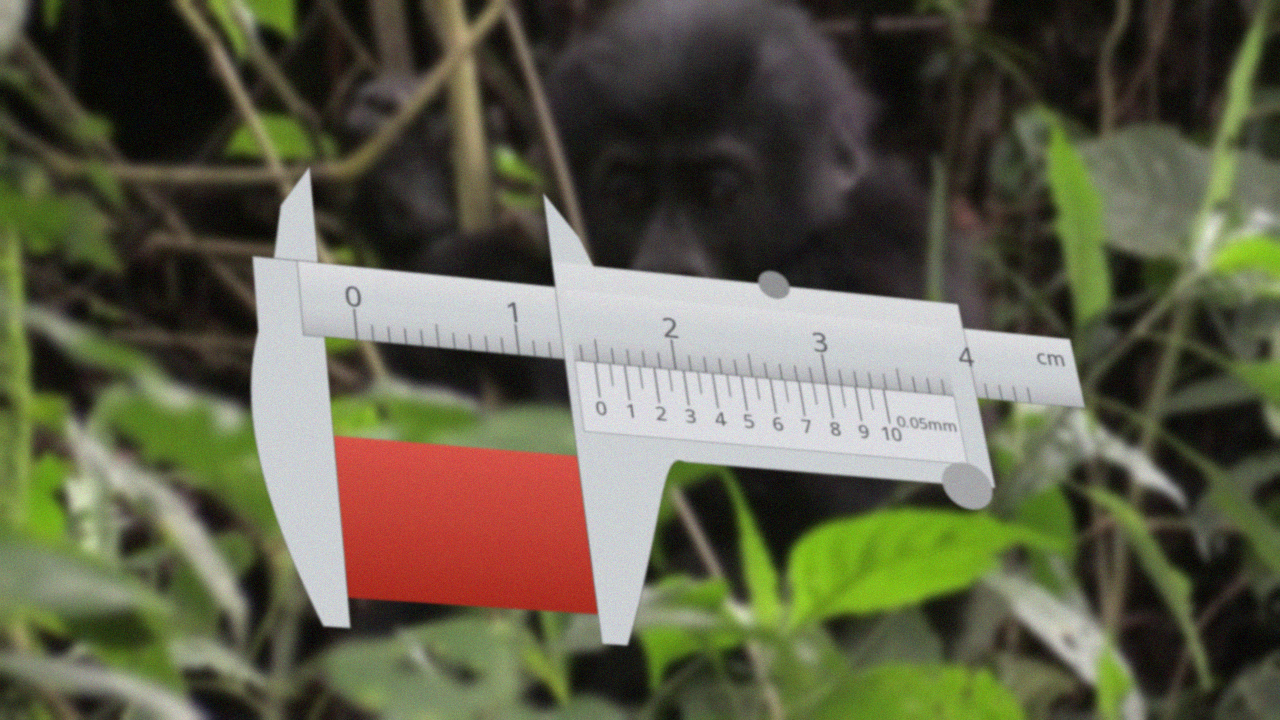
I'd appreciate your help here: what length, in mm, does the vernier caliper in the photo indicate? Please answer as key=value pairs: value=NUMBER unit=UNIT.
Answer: value=14.8 unit=mm
